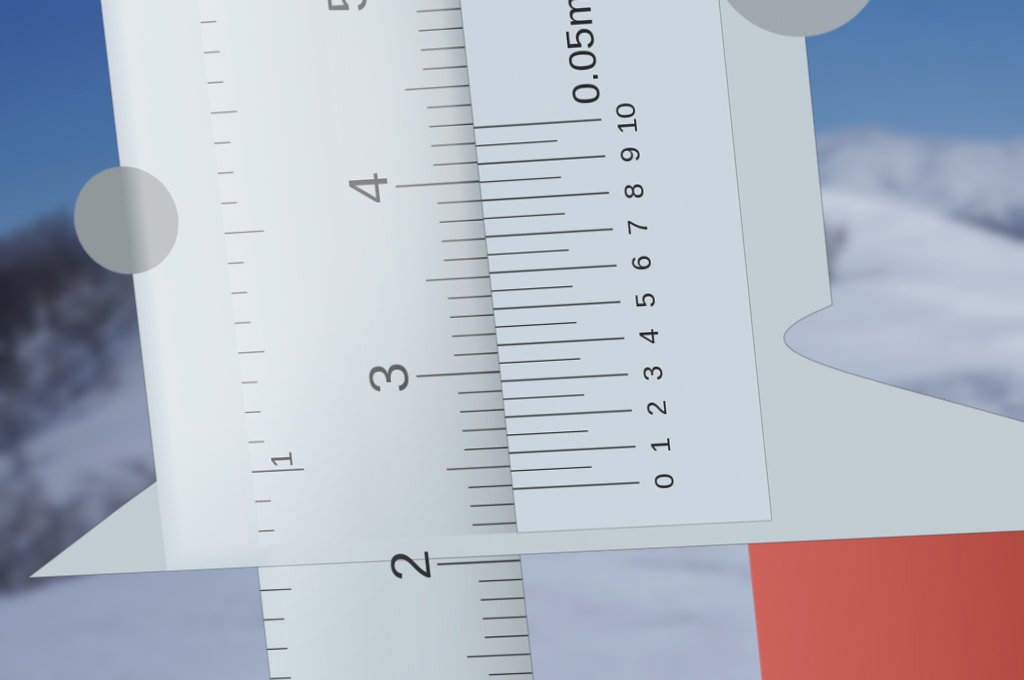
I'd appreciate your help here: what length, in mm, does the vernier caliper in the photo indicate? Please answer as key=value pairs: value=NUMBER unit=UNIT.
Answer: value=23.8 unit=mm
